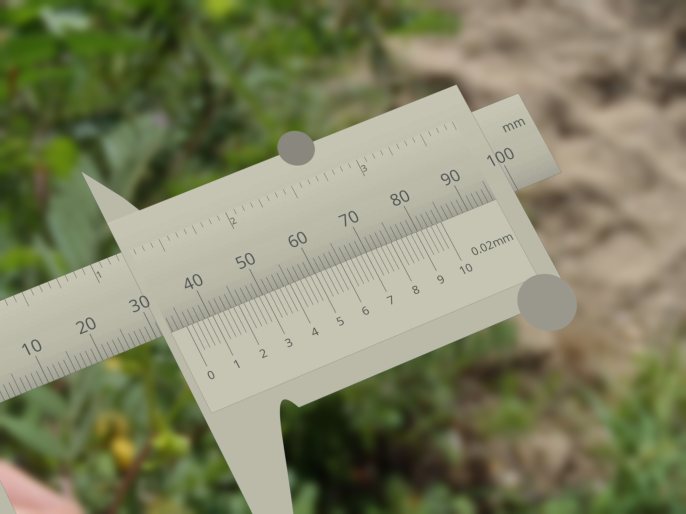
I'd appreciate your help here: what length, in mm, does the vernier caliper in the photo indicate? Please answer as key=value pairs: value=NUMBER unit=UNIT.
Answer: value=35.6 unit=mm
